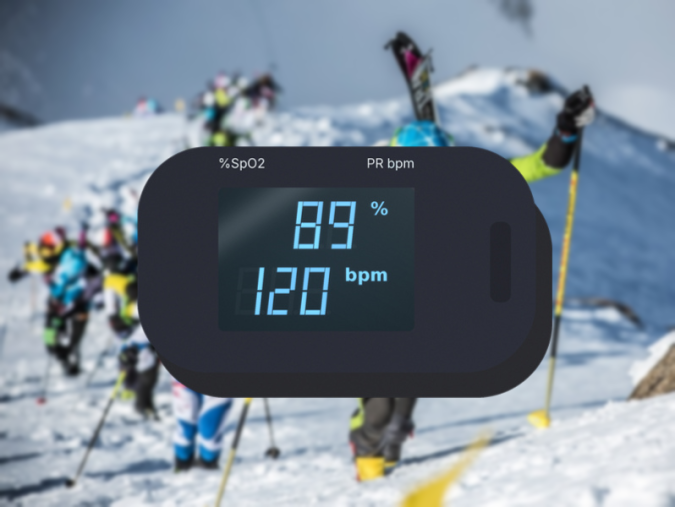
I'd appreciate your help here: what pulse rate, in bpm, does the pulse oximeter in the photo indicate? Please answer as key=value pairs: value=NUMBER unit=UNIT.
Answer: value=120 unit=bpm
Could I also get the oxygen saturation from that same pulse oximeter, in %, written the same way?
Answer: value=89 unit=%
